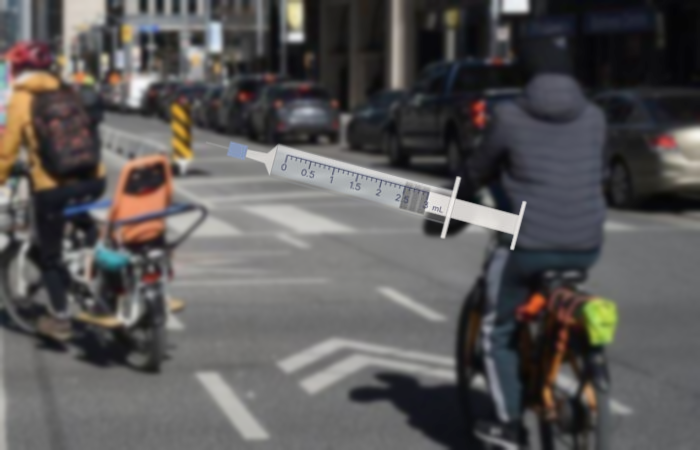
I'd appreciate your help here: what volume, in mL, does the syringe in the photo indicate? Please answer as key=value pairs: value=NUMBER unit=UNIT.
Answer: value=2.5 unit=mL
